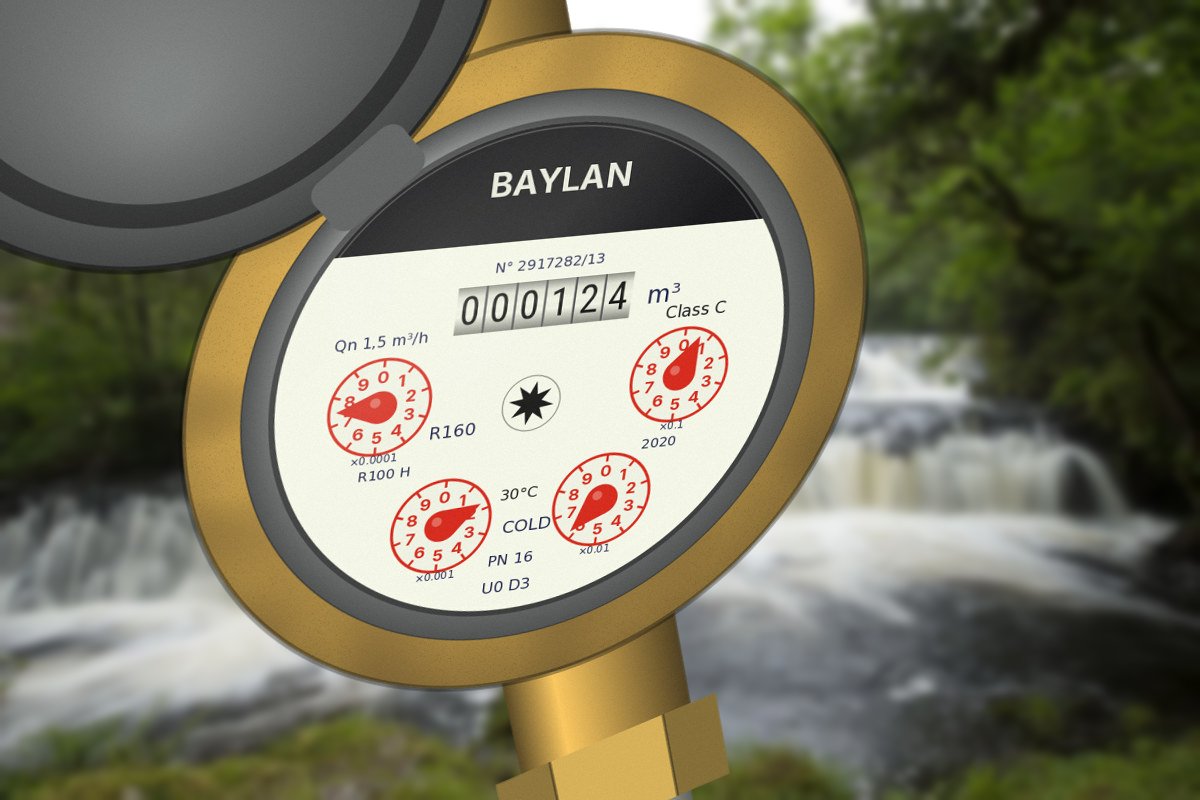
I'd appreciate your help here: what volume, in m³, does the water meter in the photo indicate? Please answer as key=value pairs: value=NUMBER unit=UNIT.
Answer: value=124.0617 unit=m³
